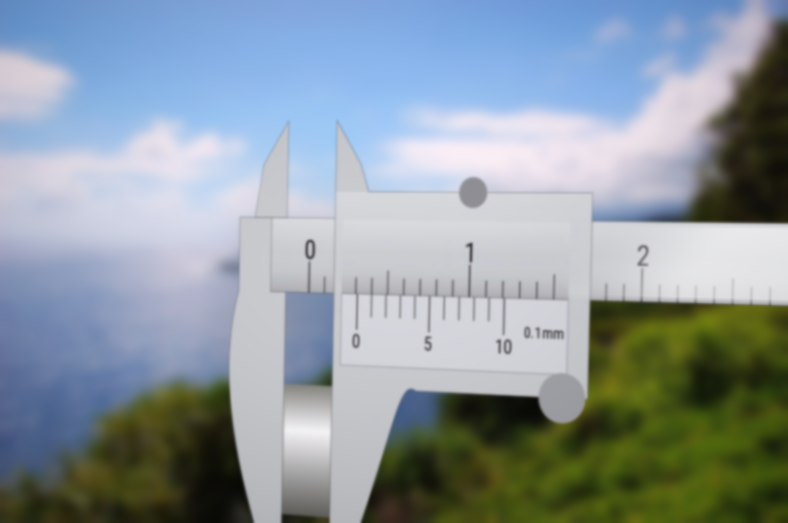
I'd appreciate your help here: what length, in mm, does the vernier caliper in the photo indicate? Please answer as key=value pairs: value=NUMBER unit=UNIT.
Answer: value=3.1 unit=mm
